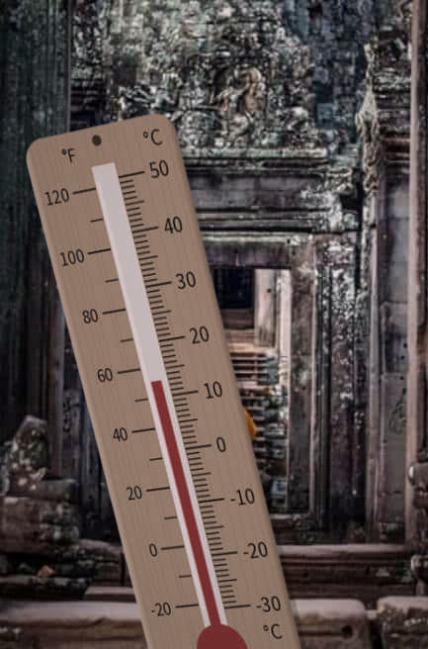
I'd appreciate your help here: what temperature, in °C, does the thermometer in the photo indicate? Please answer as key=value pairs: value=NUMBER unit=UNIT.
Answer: value=13 unit=°C
